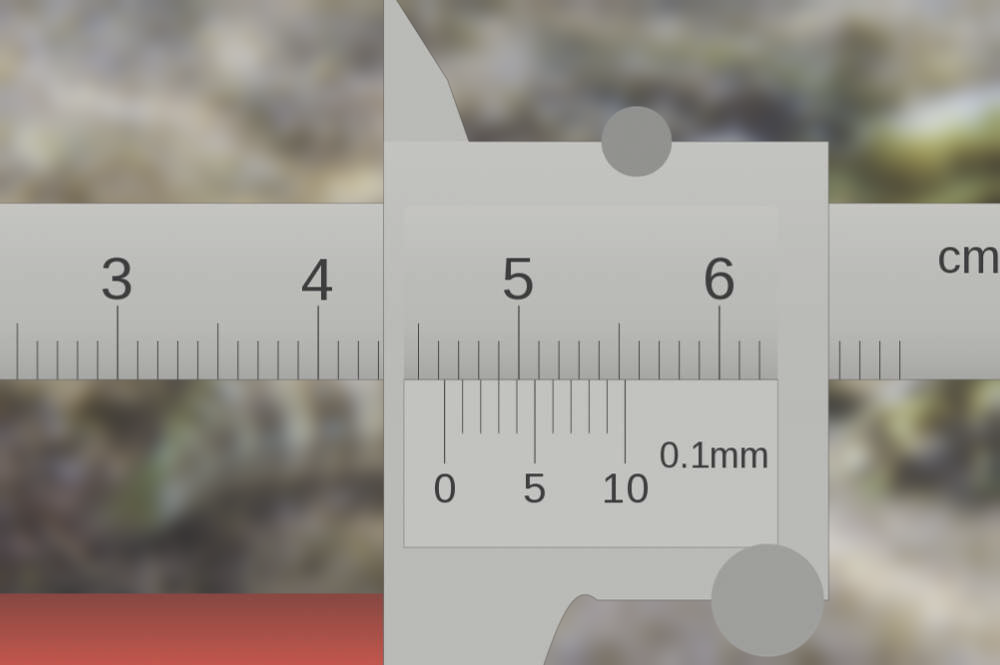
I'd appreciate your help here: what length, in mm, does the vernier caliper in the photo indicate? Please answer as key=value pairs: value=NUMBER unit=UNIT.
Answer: value=46.3 unit=mm
